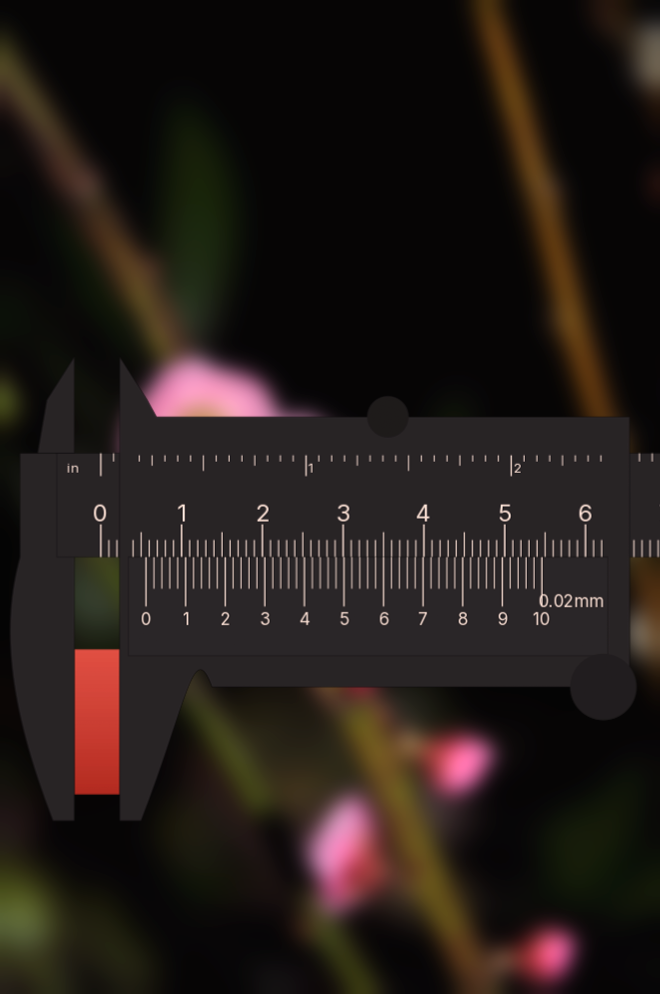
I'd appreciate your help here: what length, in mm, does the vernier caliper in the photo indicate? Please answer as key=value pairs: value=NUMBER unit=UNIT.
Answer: value=5.6 unit=mm
